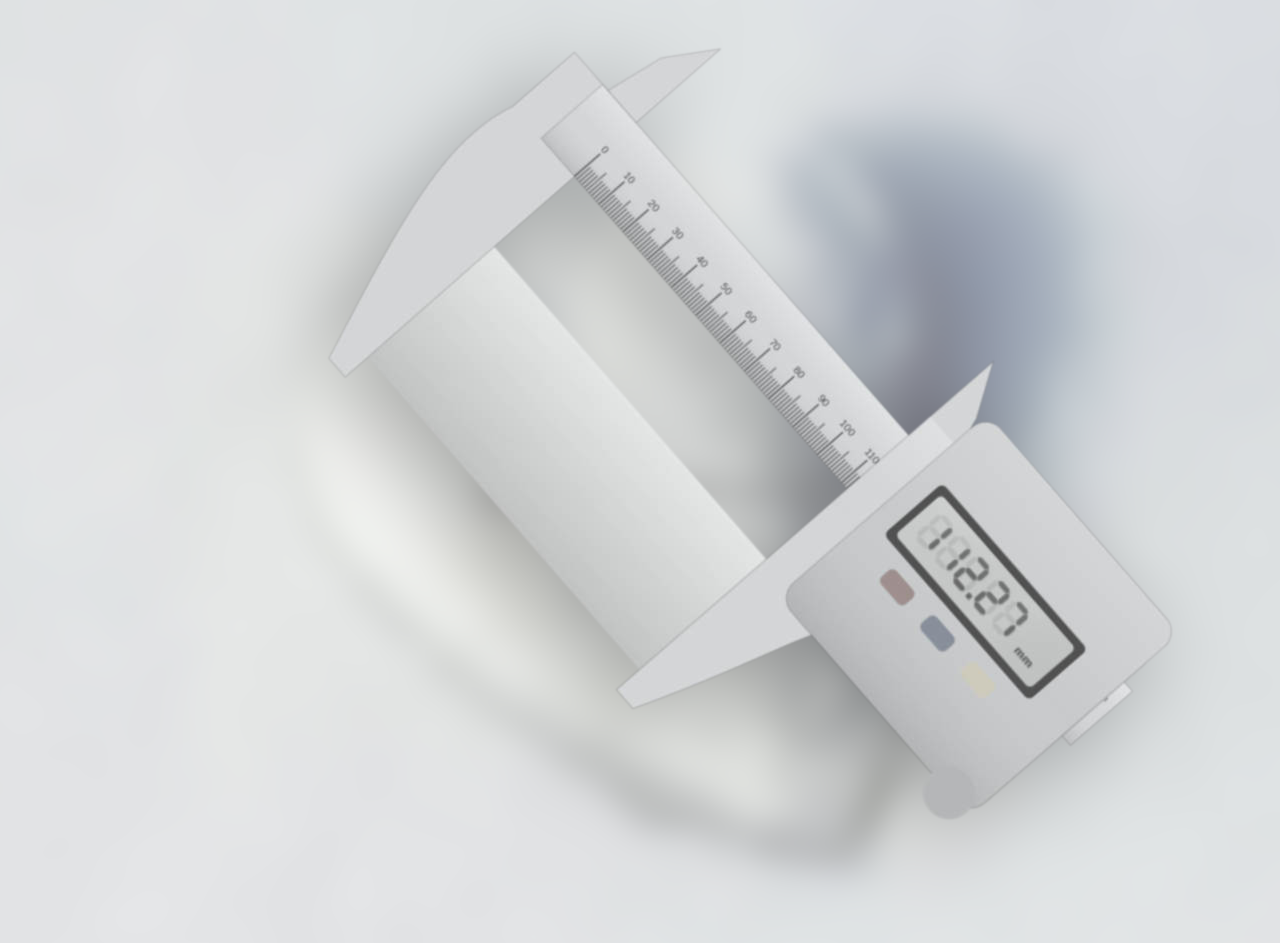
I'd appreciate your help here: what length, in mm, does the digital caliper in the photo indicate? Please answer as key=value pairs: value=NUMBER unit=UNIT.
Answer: value=112.27 unit=mm
